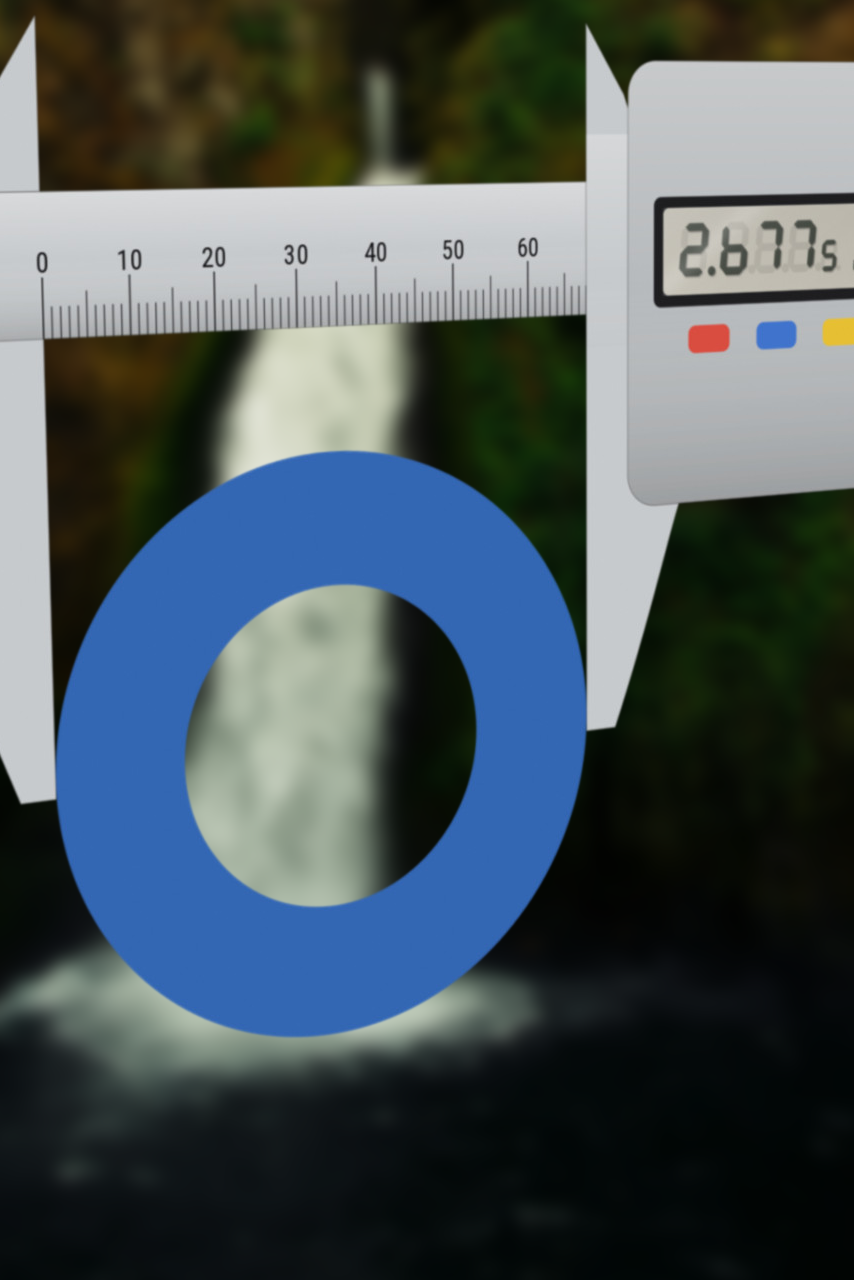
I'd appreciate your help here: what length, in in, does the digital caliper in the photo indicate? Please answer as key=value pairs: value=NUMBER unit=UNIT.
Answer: value=2.6775 unit=in
